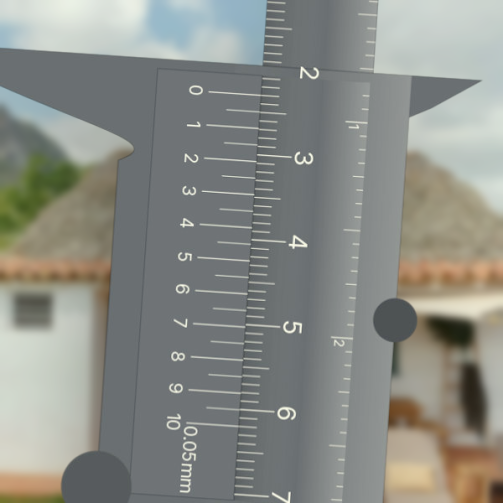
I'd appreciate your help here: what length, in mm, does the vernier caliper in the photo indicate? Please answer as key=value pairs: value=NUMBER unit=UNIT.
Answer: value=23.0 unit=mm
